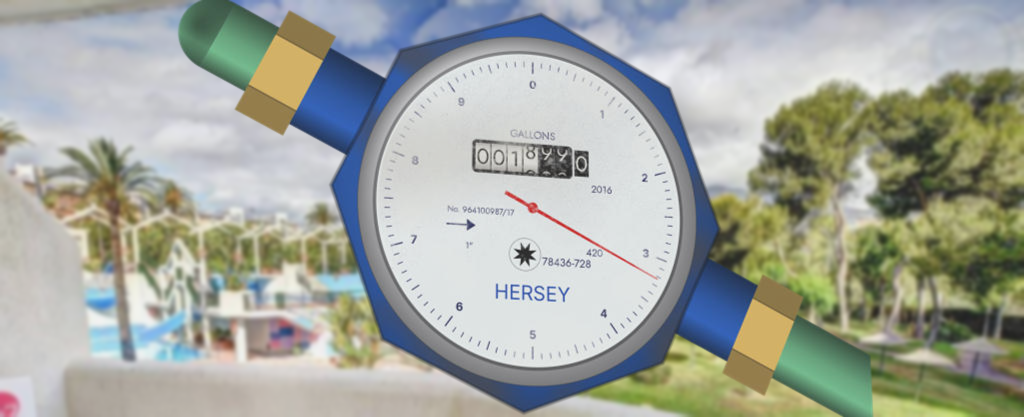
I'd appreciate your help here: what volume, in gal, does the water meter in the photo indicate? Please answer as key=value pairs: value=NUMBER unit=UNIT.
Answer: value=18993.2 unit=gal
